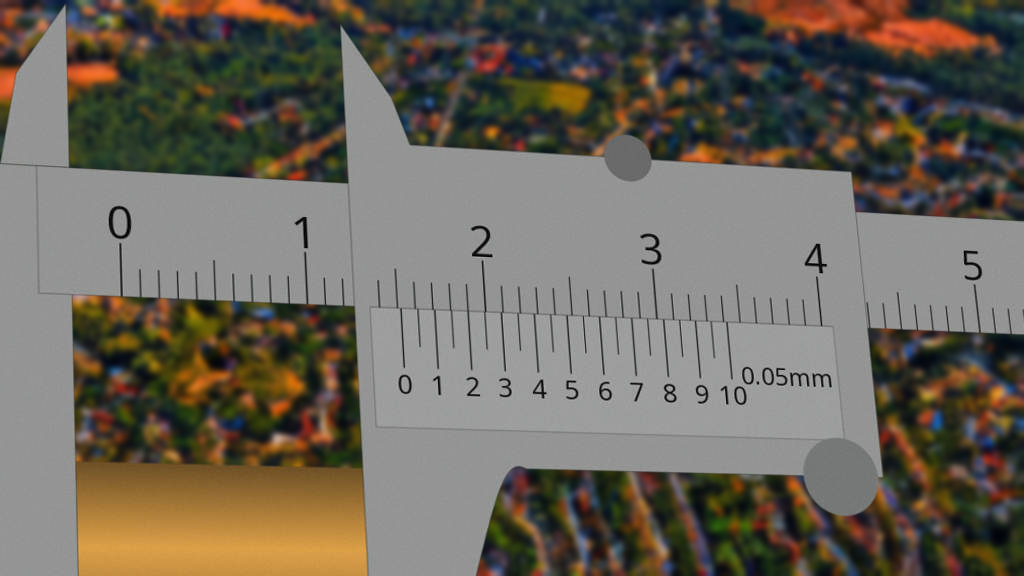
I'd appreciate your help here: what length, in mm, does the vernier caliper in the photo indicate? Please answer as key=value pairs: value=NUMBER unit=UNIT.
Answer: value=15.2 unit=mm
